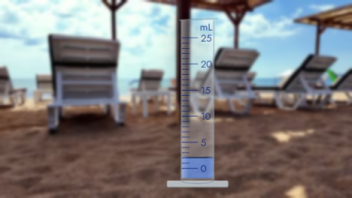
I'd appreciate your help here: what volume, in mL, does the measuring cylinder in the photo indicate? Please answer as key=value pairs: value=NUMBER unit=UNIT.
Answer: value=2 unit=mL
